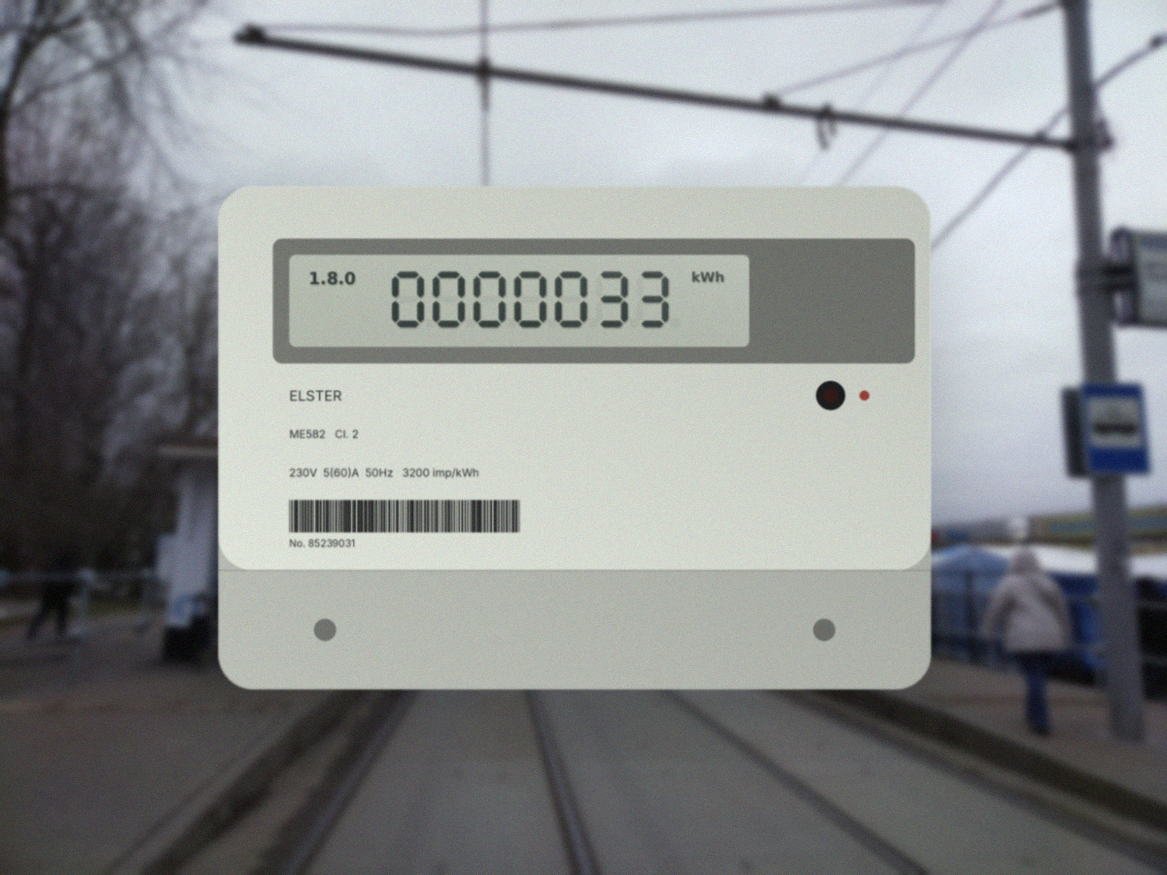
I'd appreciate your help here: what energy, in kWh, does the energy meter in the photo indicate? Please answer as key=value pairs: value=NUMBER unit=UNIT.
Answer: value=33 unit=kWh
